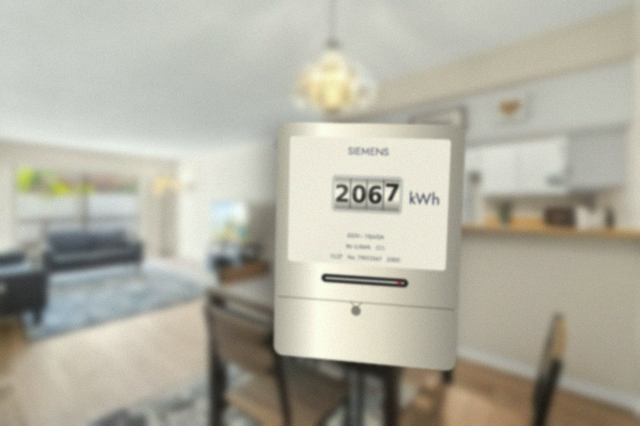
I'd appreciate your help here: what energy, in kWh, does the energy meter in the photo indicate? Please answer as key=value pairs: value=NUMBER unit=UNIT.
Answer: value=2067 unit=kWh
